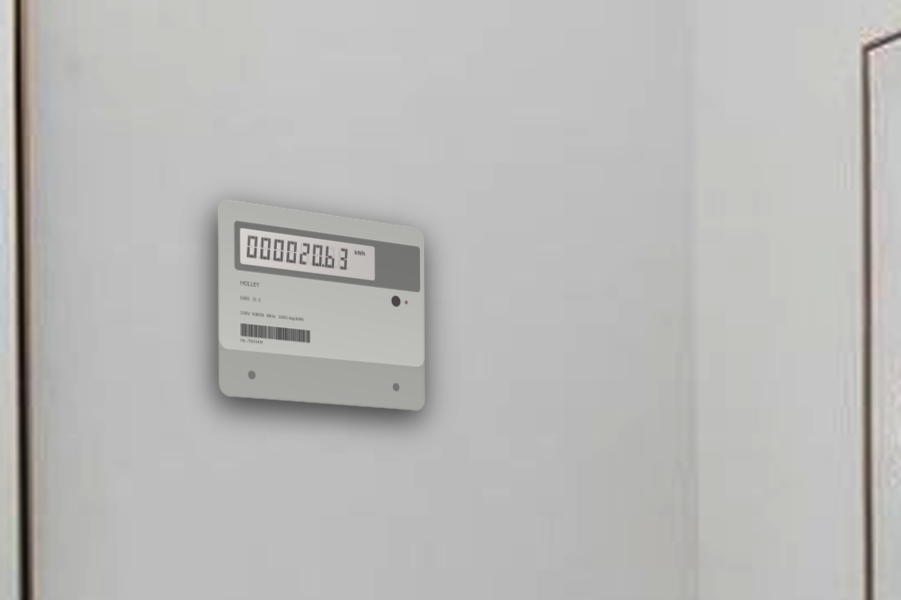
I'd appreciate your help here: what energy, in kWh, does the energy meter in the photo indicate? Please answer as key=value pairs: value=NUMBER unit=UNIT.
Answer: value=20.63 unit=kWh
